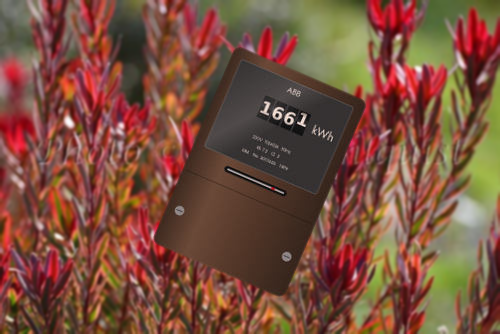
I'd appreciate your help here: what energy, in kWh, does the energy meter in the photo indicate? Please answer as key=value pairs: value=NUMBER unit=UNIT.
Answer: value=1661 unit=kWh
